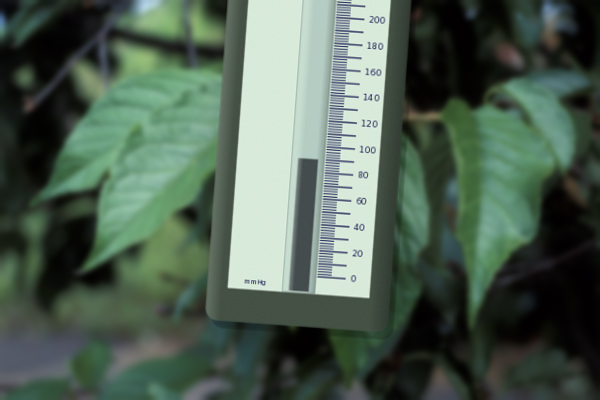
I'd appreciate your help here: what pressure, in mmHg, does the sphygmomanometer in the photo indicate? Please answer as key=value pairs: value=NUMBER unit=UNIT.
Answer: value=90 unit=mmHg
